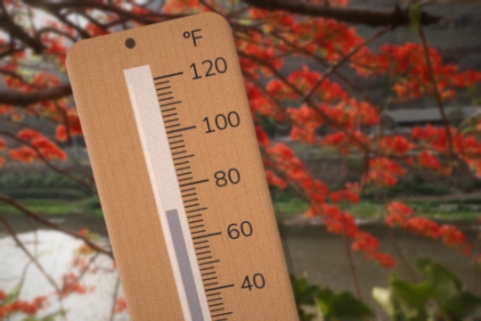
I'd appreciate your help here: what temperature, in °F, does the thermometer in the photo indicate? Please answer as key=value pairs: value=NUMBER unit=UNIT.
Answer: value=72 unit=°F
